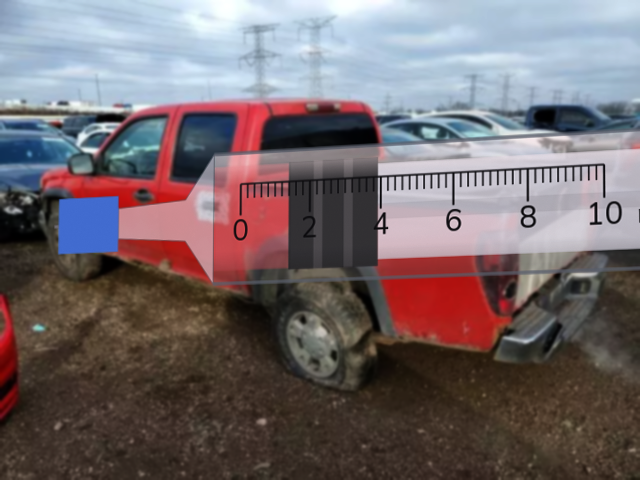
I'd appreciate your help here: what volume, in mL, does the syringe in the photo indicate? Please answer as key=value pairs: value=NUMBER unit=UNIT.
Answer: value=1.4 unit=mL
